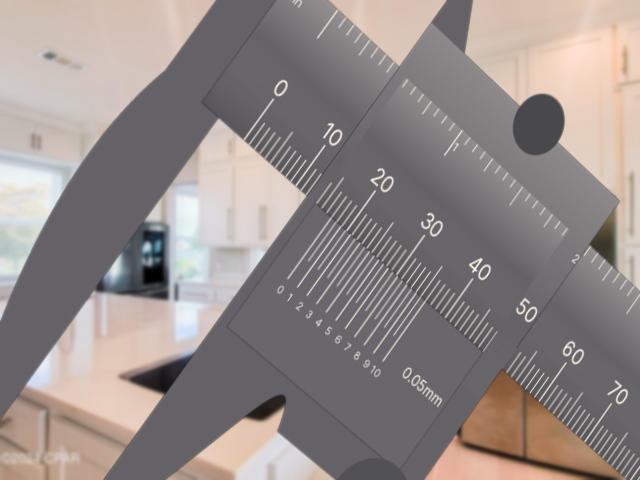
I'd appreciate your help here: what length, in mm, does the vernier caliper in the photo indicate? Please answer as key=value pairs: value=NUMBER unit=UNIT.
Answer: value=17.0 unit=mm
